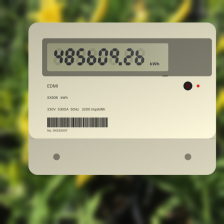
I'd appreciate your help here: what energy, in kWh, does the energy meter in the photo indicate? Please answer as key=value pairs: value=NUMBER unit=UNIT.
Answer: value=485609.26 unit=kWh
